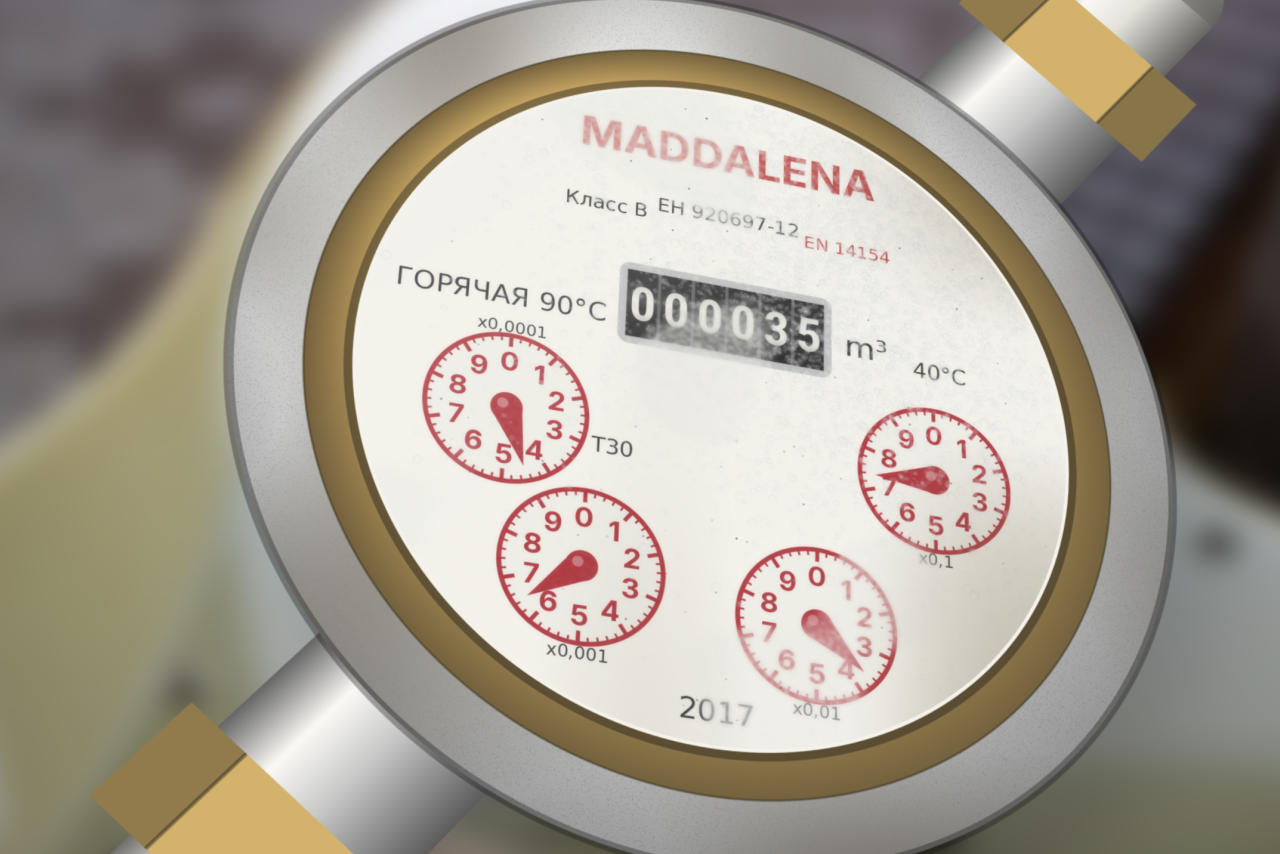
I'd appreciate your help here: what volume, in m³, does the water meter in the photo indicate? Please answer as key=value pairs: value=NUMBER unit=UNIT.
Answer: value=35.7364 unit=m³
